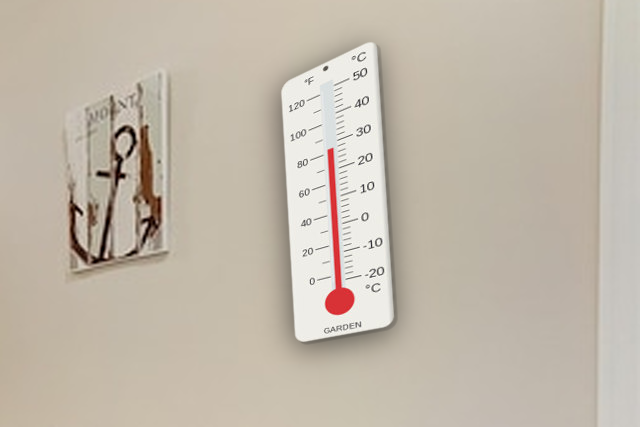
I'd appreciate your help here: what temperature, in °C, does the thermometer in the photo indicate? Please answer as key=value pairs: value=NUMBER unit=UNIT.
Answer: value=28 unit=°C
